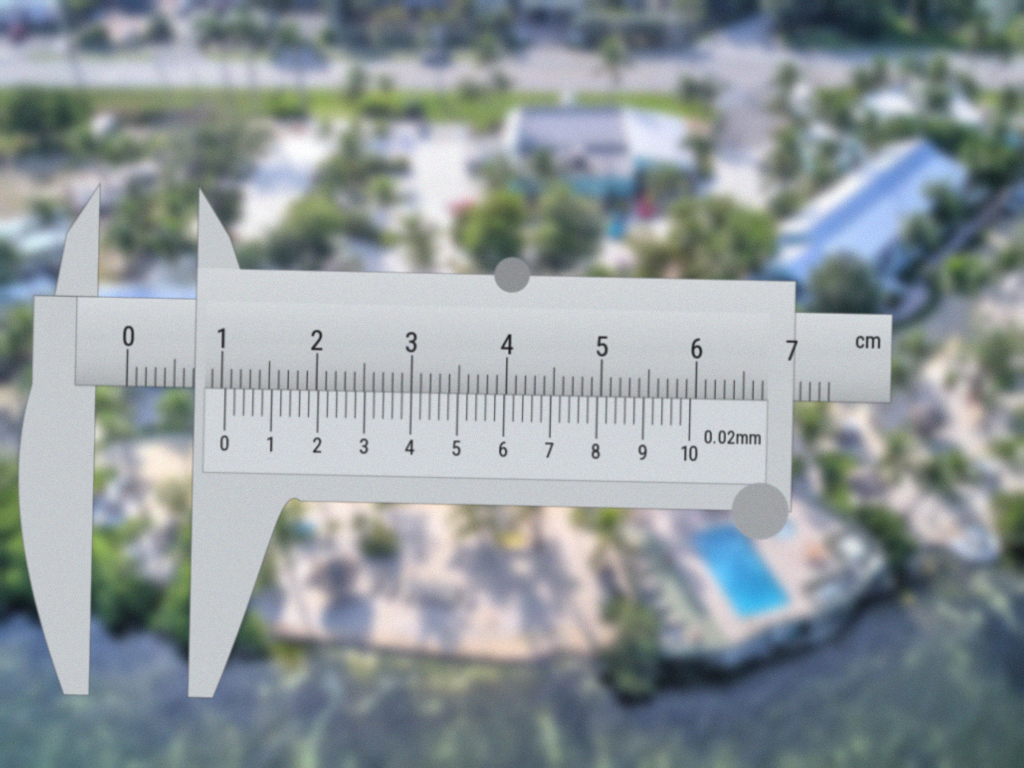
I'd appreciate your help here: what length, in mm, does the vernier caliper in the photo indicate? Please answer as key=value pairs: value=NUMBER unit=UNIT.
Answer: value=10.4 unit=mm
